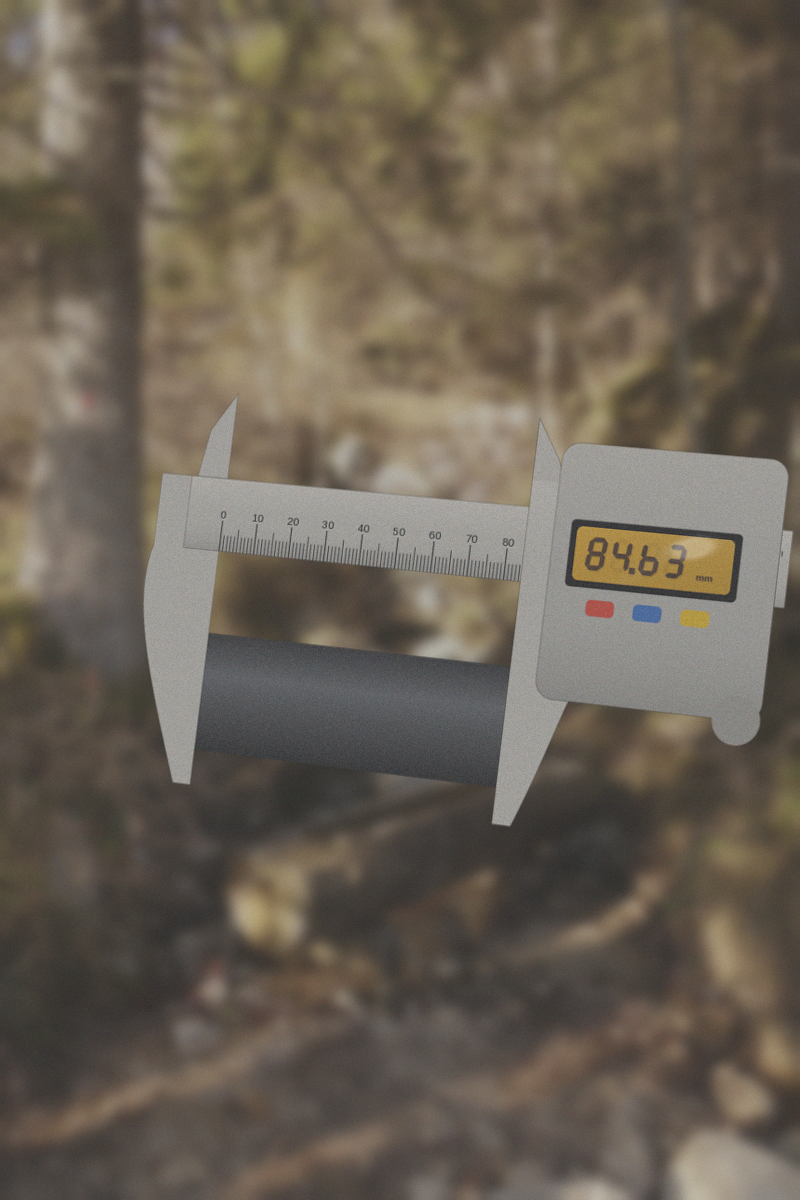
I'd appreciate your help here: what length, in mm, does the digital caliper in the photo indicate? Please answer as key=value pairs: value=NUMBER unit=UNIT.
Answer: value=84.63 unit=mm
